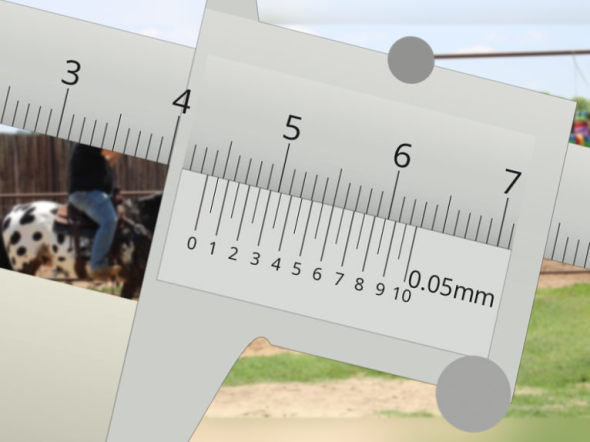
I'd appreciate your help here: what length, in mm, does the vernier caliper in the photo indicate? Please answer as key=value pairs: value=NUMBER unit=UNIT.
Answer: value=43.6 unit=mm
